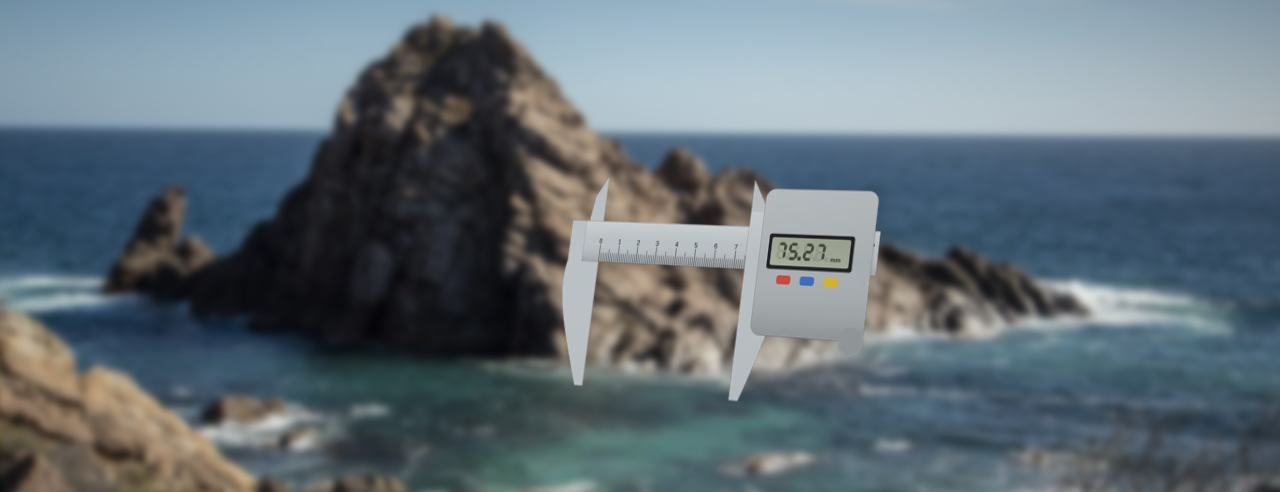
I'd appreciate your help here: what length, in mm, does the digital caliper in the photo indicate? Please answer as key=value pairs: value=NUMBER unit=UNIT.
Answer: value=75.27 unit=mm
